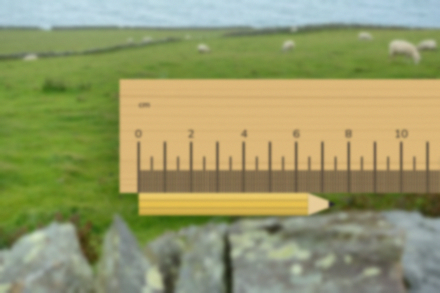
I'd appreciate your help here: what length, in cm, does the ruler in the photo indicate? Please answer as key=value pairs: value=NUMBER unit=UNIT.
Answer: value=7.5 unit=cm
